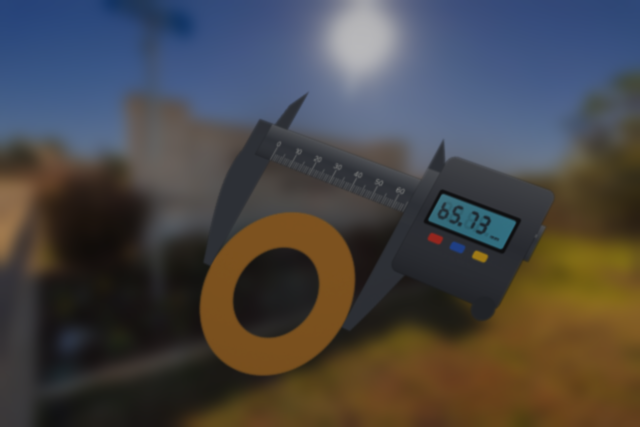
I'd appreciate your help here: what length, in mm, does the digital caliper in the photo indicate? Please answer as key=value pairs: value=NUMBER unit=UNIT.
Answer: value=65.73 unit=mm
